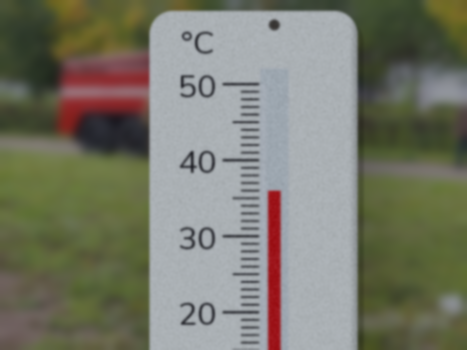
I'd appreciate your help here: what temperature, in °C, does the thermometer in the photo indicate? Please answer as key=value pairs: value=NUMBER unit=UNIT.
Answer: value=36 unit=°C
